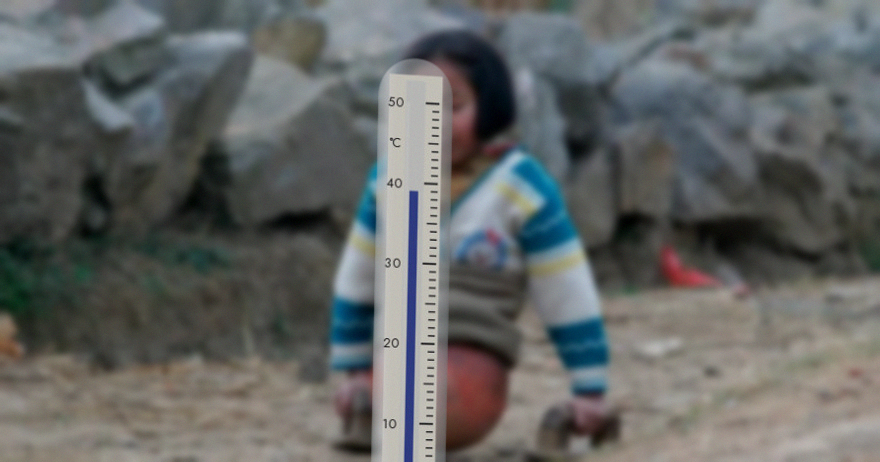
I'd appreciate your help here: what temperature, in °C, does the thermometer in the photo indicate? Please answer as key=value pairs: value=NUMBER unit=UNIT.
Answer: value=39 unit=°C
